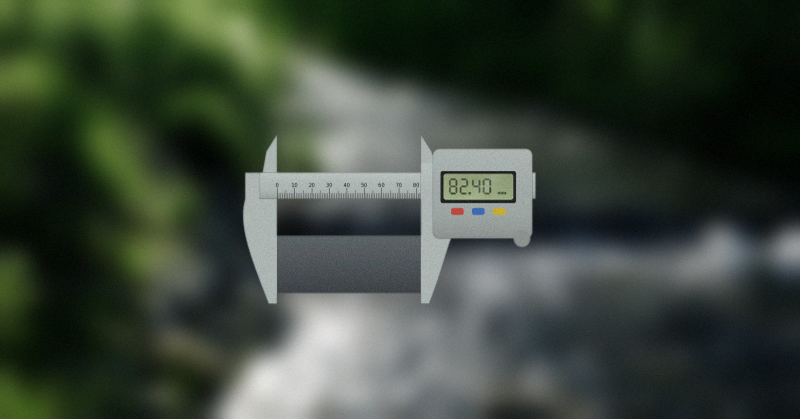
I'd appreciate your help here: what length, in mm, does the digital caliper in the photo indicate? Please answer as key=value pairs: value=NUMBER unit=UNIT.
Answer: value=82.40 unit=mm
